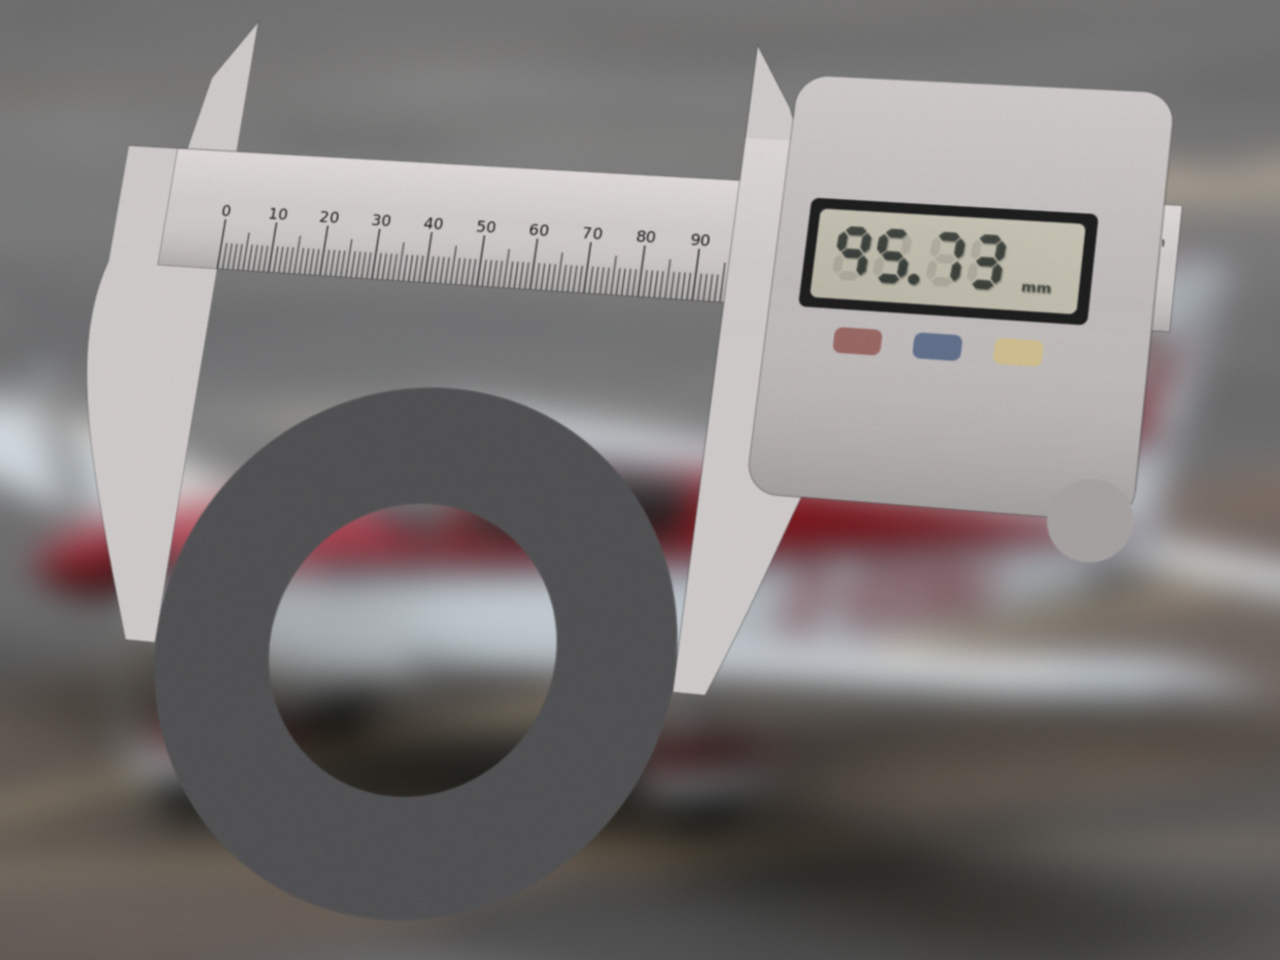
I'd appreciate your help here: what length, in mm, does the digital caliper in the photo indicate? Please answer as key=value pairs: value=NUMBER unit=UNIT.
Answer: value=95.73 unit=mm
